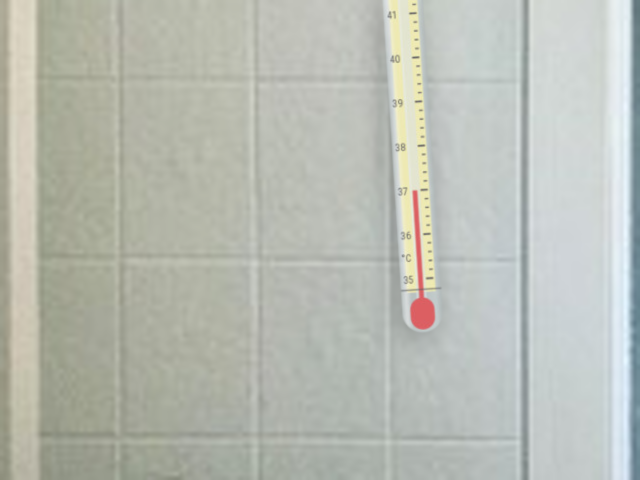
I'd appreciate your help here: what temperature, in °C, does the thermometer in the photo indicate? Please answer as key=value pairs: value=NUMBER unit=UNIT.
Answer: value=37 unit=°C
